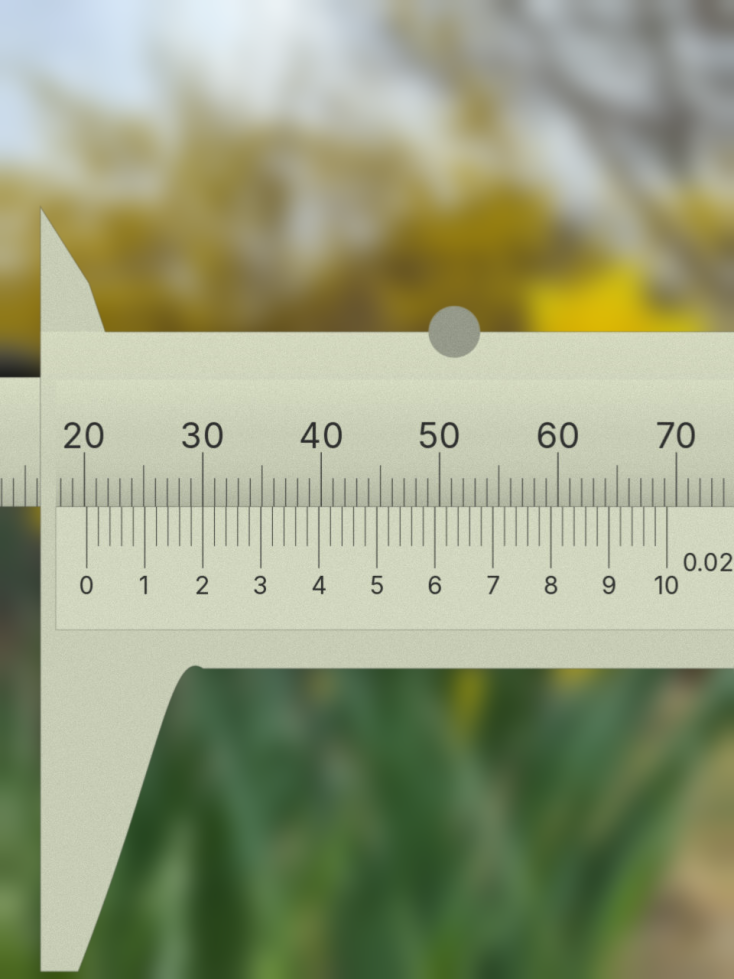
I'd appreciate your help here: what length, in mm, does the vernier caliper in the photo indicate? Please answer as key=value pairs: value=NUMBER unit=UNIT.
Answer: value=20.2 unit=mm
